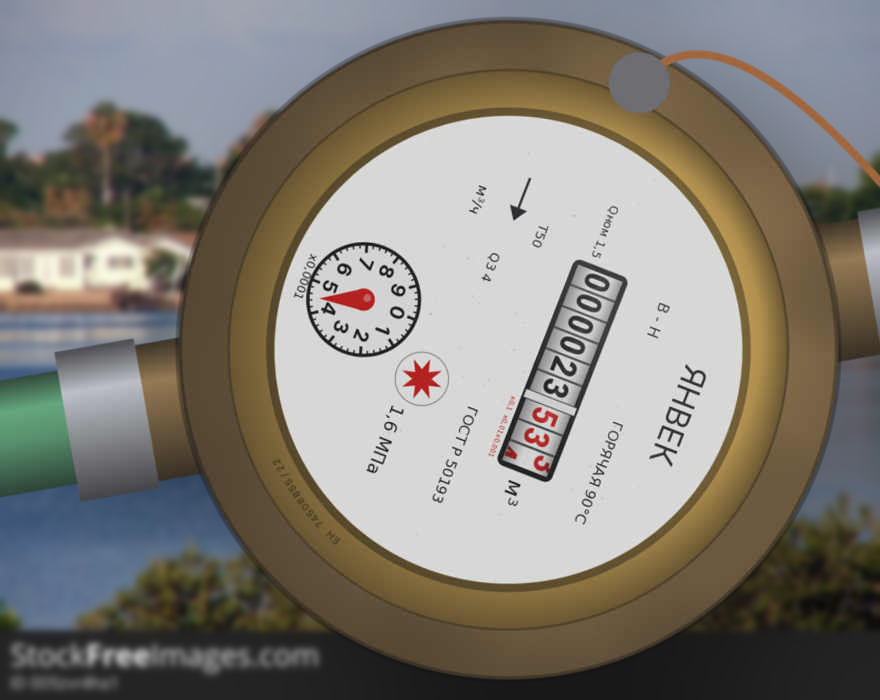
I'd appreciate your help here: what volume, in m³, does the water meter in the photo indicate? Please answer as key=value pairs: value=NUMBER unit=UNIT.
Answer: value=23.5334 unit=m³
